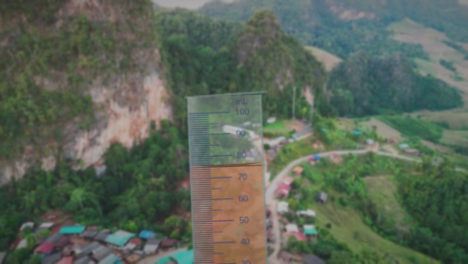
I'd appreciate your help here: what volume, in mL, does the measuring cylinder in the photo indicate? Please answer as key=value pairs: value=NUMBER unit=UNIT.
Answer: value=75 unit=mL
